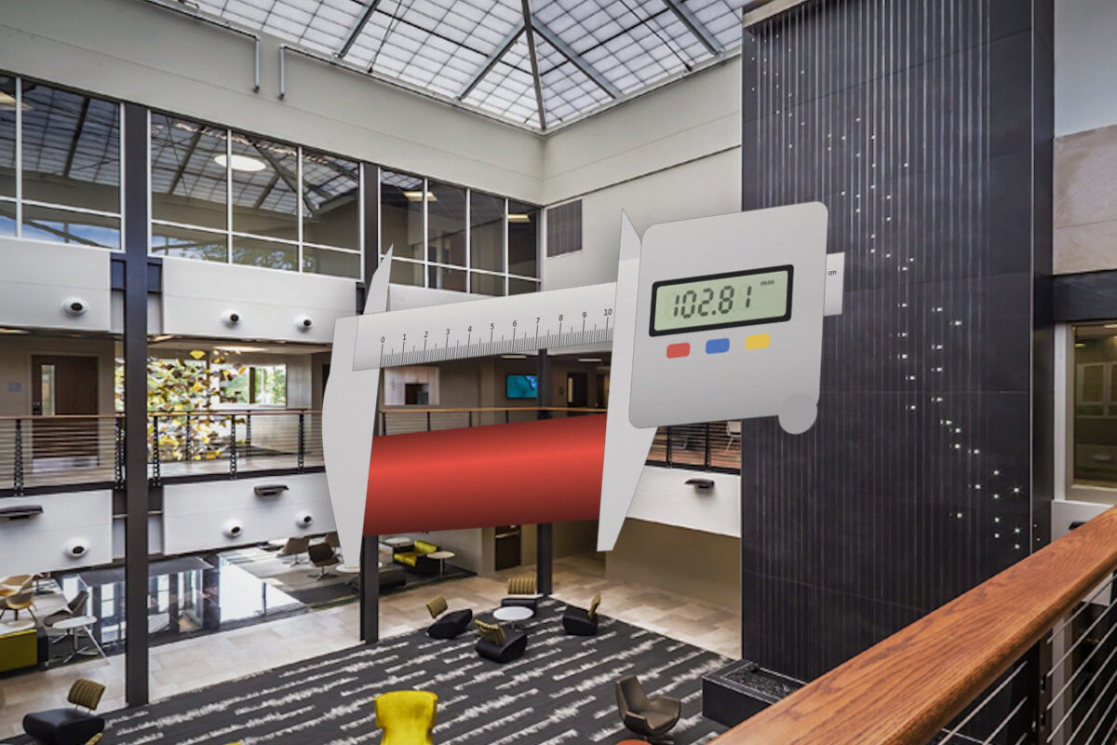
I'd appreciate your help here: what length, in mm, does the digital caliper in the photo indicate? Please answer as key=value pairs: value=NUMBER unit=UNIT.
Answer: value=102.81 unit=mm
